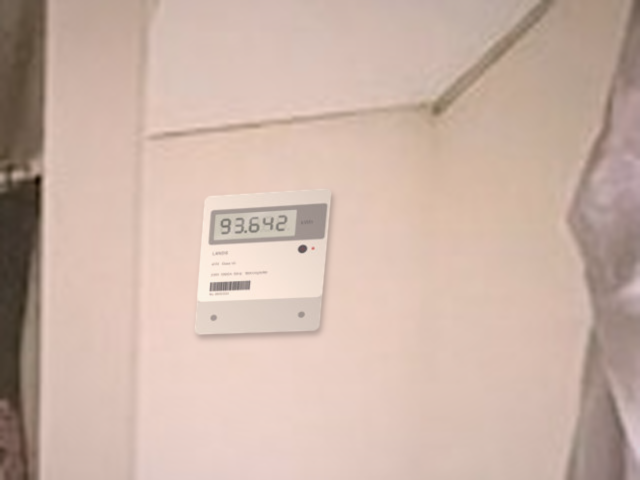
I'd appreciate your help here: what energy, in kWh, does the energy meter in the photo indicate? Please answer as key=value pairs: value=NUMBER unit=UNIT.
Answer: value=93.642 unit=kWh
